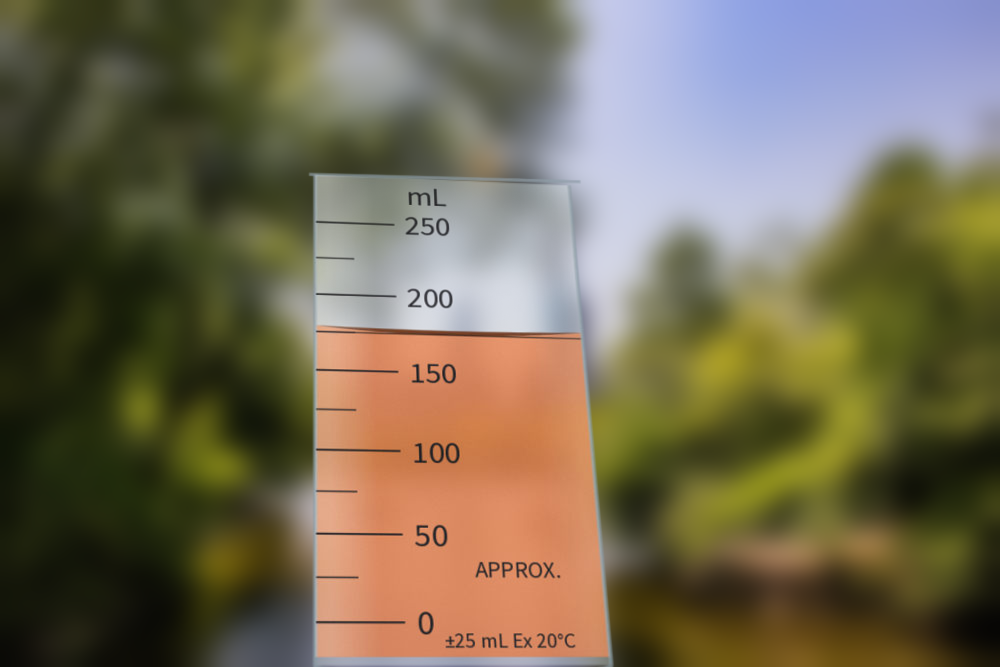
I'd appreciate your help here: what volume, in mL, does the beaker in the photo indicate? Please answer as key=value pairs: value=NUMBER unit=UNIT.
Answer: value=175 unit=mL
